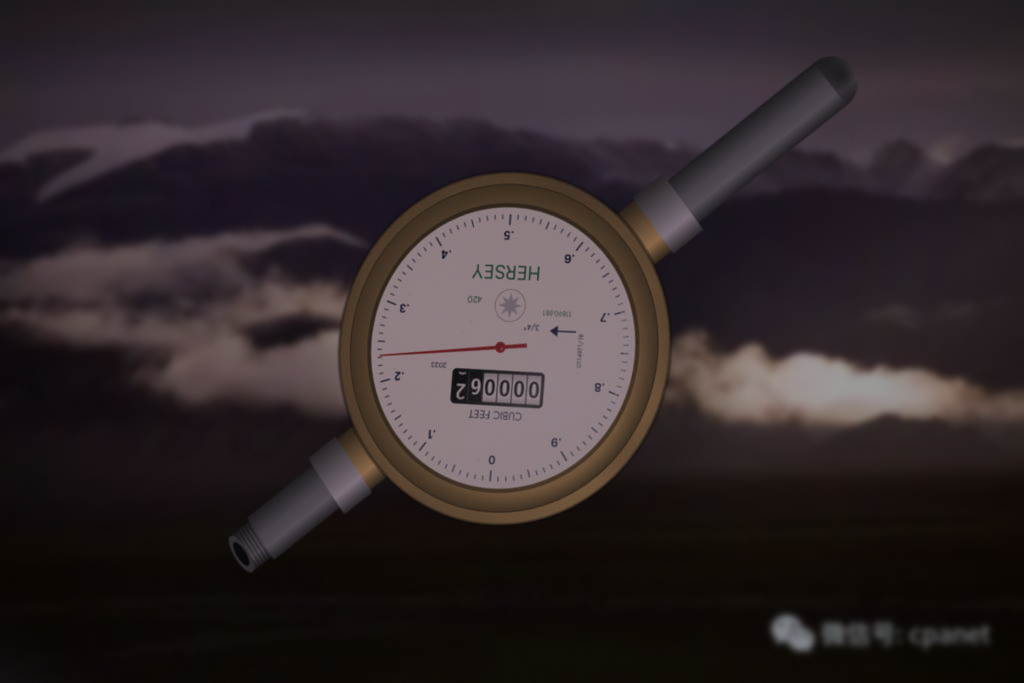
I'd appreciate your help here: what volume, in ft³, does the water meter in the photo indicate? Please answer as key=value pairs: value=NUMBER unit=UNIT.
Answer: value=62.23 unit=ft³
